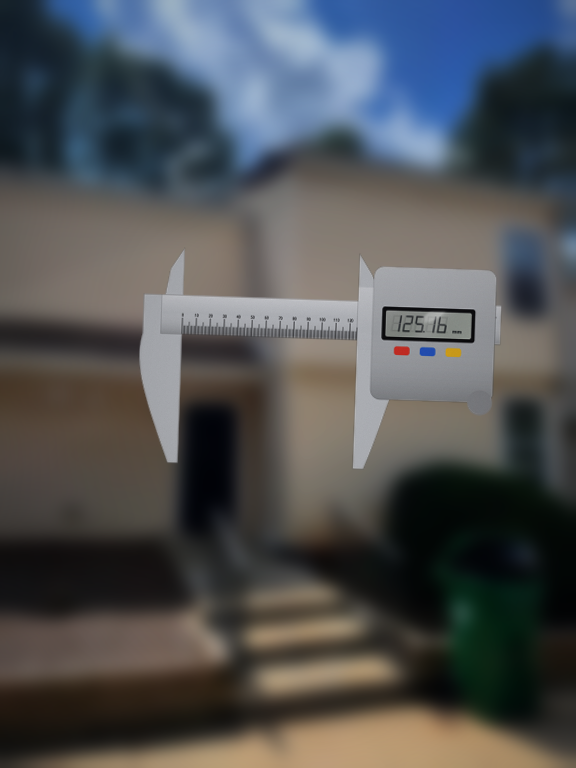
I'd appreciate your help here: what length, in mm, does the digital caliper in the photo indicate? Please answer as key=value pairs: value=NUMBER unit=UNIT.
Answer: value=125.16 unit=mm
